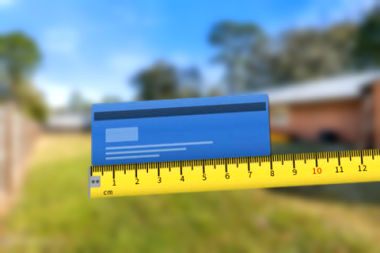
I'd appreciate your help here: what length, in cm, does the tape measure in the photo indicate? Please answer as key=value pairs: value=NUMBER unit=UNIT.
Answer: value=8 unit=cm
